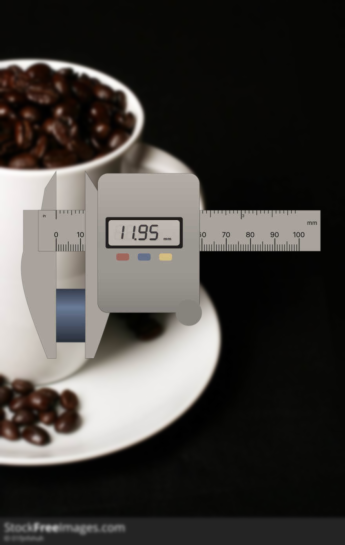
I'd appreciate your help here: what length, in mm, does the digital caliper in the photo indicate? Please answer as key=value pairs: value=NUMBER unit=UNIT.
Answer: value=11.95 unit=mm
